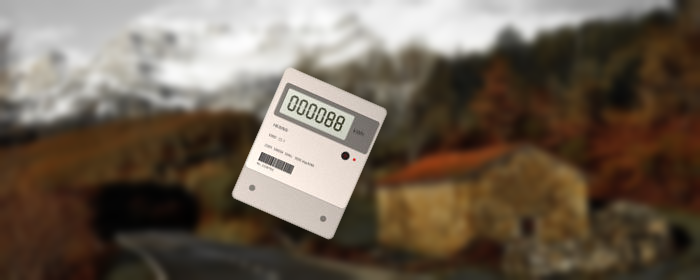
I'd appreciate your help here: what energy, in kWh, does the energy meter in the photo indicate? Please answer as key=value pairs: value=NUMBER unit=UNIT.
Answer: value=88 unit=kWh
